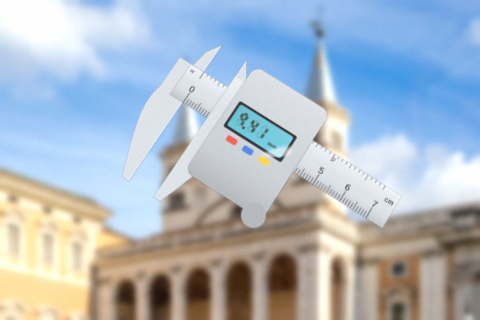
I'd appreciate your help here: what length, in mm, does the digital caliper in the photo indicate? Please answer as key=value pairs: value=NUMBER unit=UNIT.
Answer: value=9.41 unit=mm
